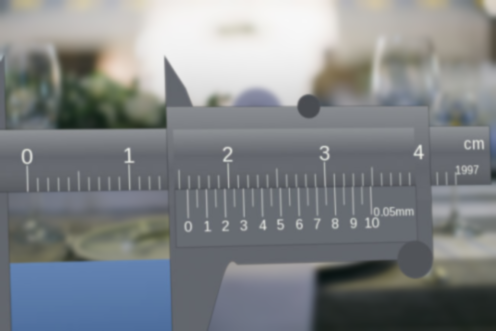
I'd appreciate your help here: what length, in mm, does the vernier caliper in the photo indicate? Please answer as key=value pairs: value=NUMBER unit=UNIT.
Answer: value=15.8 unit=mm
